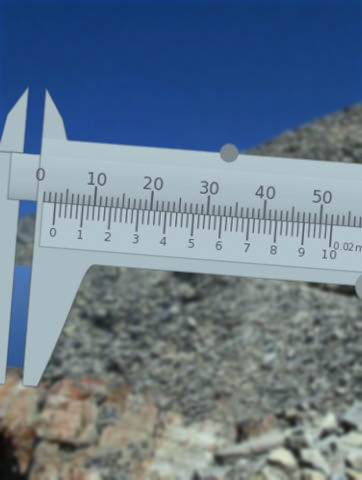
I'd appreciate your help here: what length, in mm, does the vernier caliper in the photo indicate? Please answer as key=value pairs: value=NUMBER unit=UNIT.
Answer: value=3.0 unit=mm
